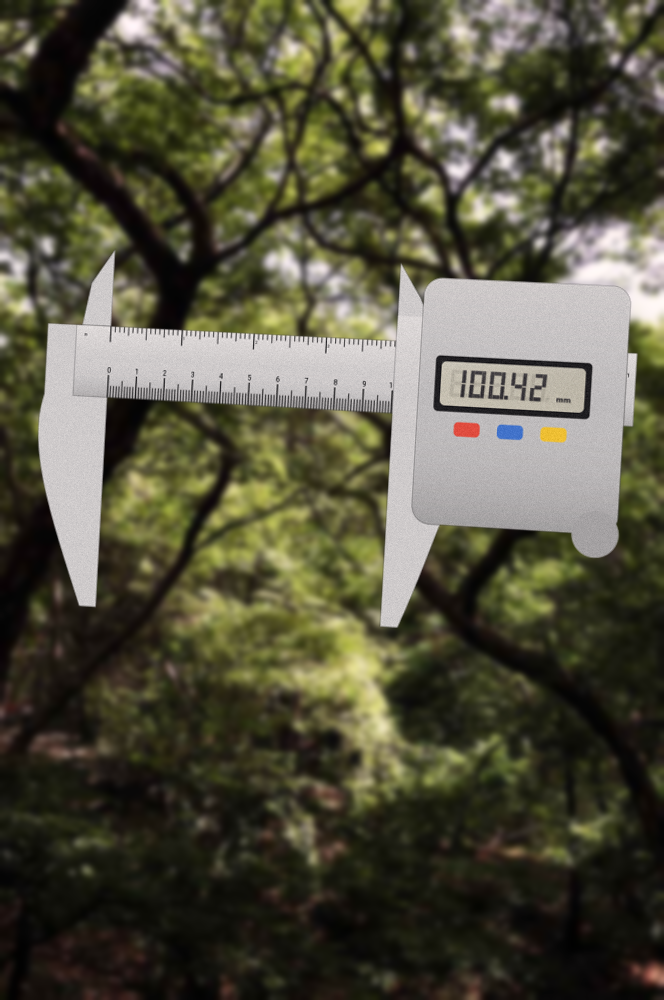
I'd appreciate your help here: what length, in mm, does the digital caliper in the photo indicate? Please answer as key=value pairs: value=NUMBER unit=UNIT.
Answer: value=100.42 unit=mm
